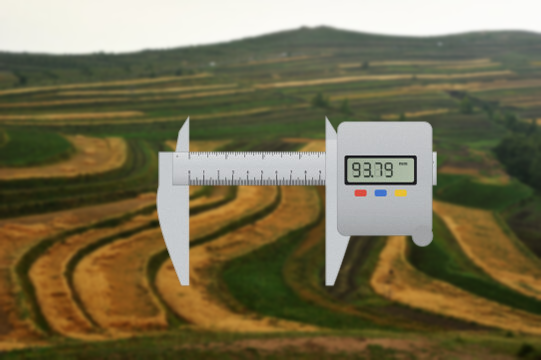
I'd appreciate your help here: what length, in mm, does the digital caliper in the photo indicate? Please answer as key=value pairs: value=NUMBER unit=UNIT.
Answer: value=93.79 unit=mm
